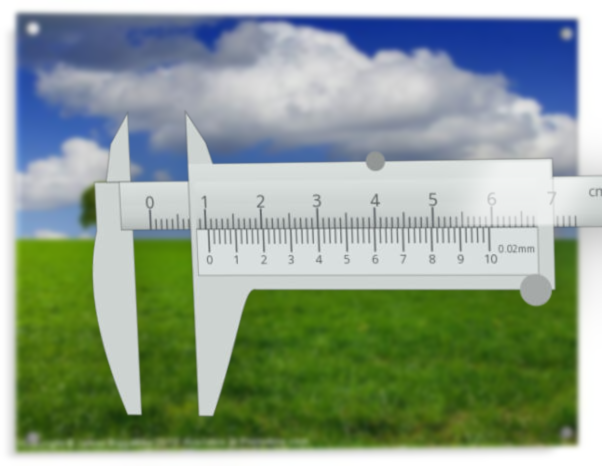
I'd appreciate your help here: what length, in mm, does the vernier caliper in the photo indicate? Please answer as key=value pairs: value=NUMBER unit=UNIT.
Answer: value=10.5 unit=mm
